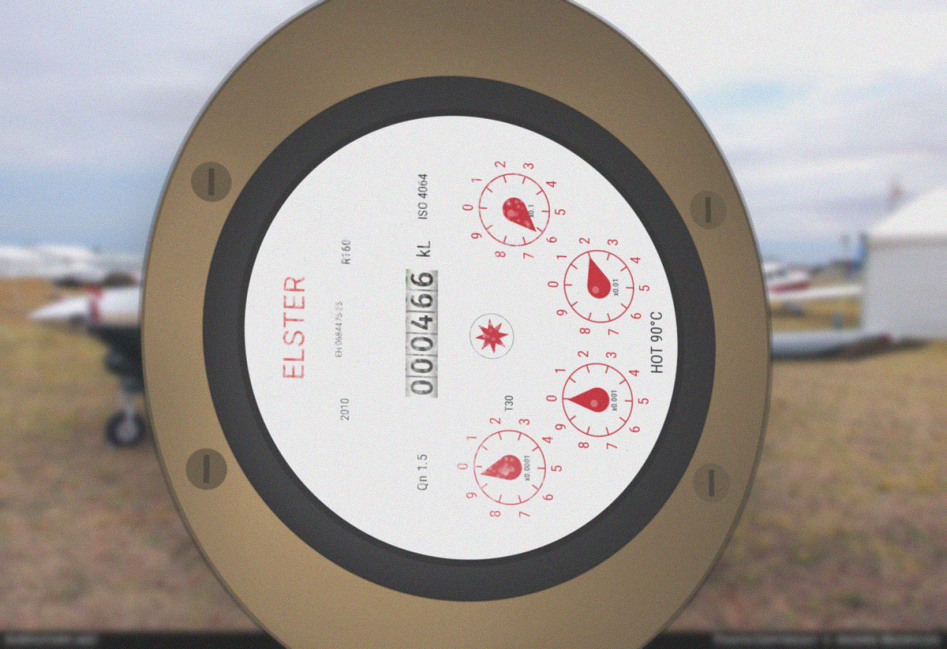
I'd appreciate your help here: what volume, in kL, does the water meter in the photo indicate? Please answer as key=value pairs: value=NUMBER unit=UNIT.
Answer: value=466.6199 unit=kL
